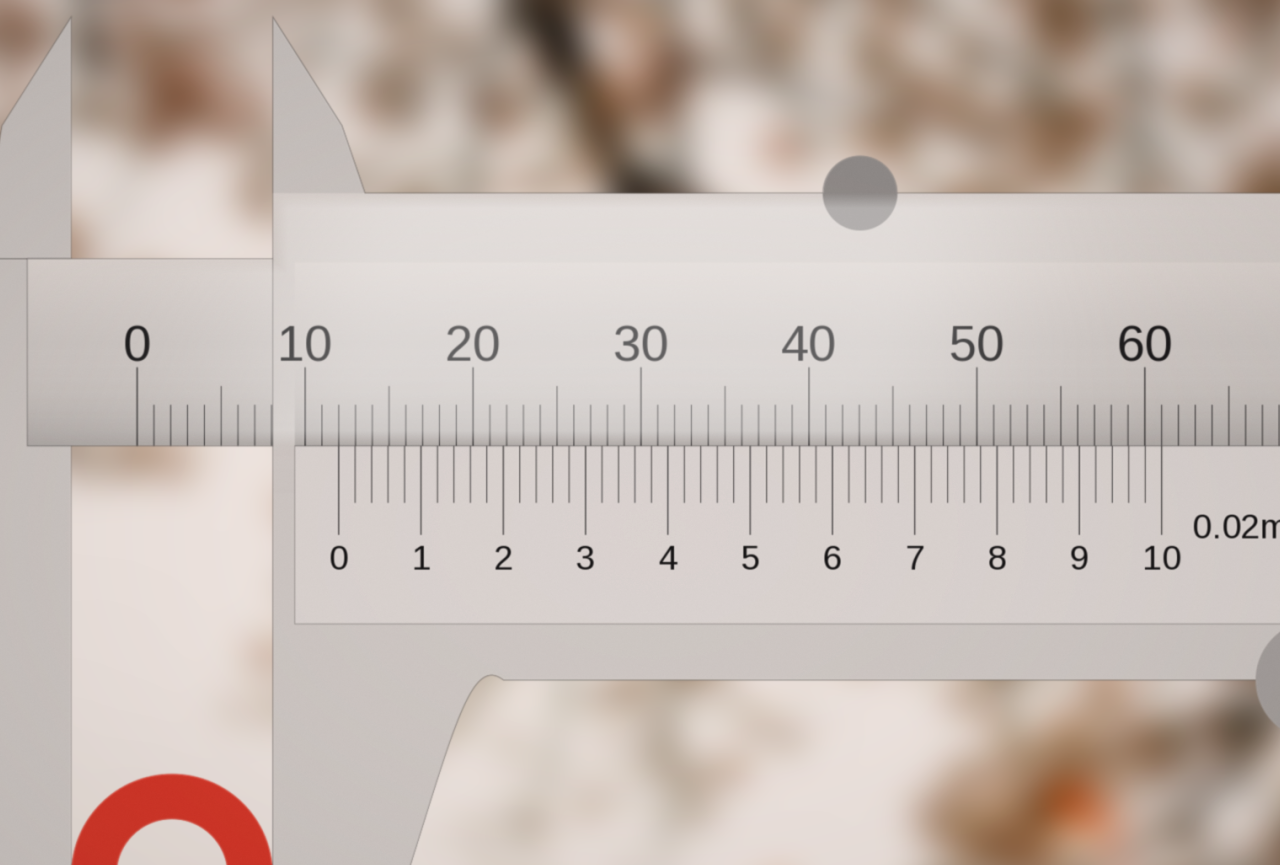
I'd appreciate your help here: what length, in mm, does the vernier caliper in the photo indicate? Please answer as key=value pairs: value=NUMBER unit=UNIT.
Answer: value=12.0 unit=mm
